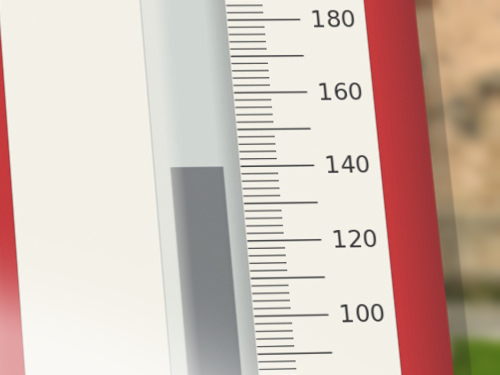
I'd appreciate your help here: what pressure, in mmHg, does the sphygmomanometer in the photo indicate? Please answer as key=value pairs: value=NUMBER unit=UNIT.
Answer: value=140 unit=mmHg
